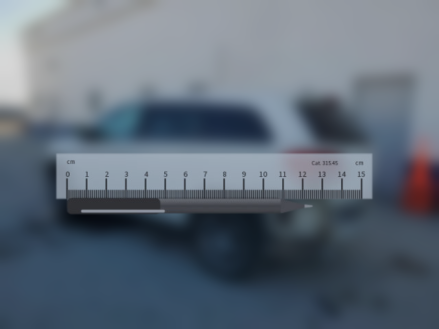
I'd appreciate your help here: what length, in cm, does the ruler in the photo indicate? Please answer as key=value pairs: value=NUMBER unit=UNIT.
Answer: value=12.5 unit=cm
